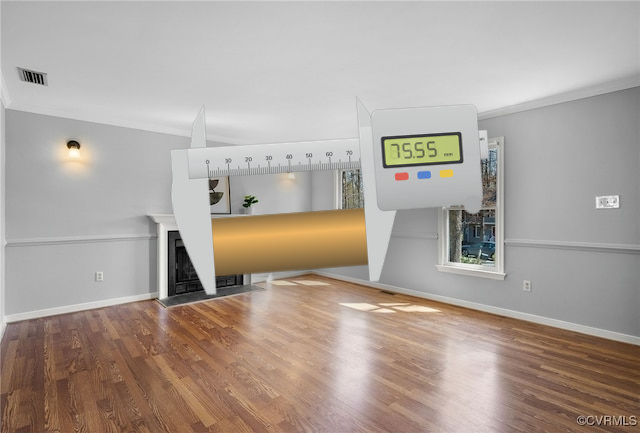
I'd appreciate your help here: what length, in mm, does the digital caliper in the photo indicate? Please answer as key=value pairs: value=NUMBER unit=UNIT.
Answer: value=75.55 unit=mm
